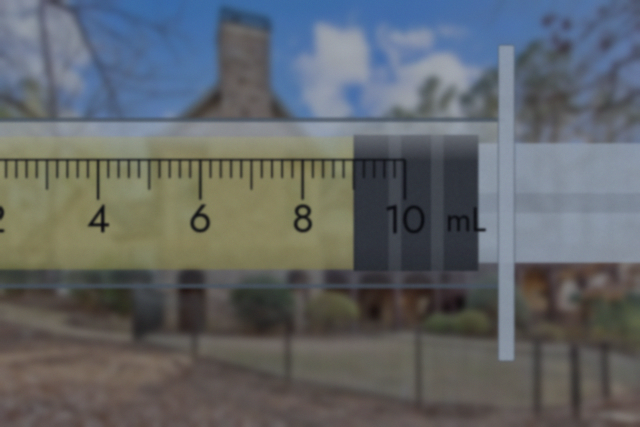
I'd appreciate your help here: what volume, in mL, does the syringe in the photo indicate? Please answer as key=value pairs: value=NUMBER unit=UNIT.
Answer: value=9 unit=mL
